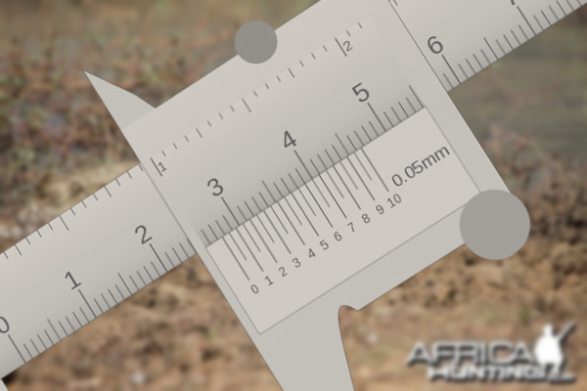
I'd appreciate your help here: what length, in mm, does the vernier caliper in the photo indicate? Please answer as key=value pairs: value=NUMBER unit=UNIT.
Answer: value=27.6 unit=mm
